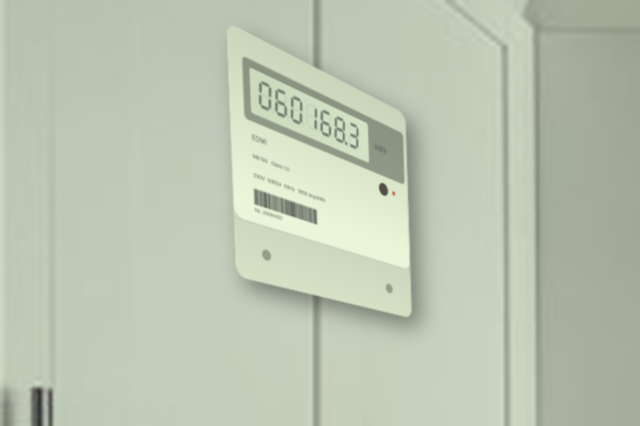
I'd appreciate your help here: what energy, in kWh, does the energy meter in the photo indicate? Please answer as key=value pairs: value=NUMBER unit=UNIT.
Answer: value=60168.3 unit=kWh
